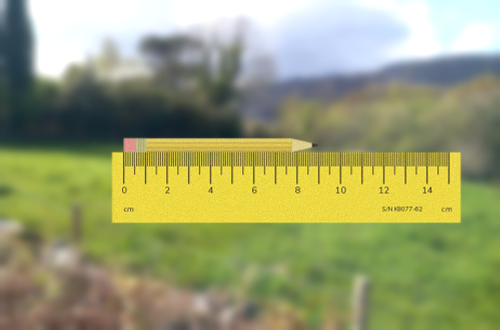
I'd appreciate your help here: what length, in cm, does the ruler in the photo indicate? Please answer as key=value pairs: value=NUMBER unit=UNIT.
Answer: value=9 unit=cm
